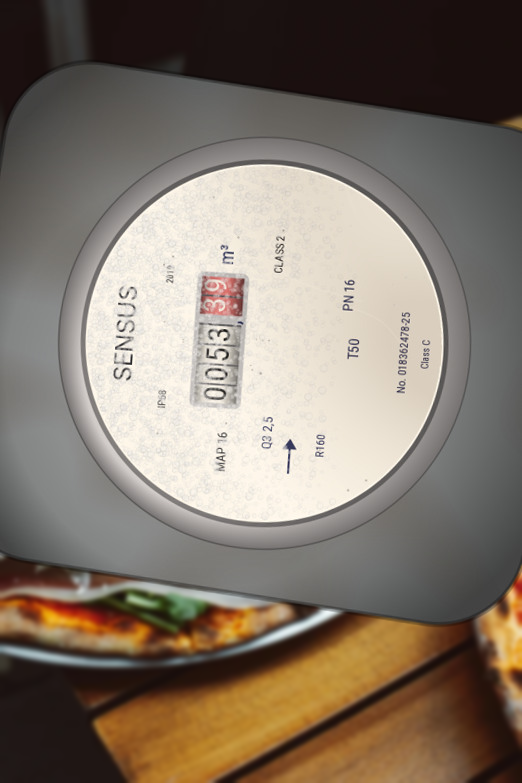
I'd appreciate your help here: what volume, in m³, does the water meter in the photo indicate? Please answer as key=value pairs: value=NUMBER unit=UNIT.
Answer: value=53.39 unit=m³
